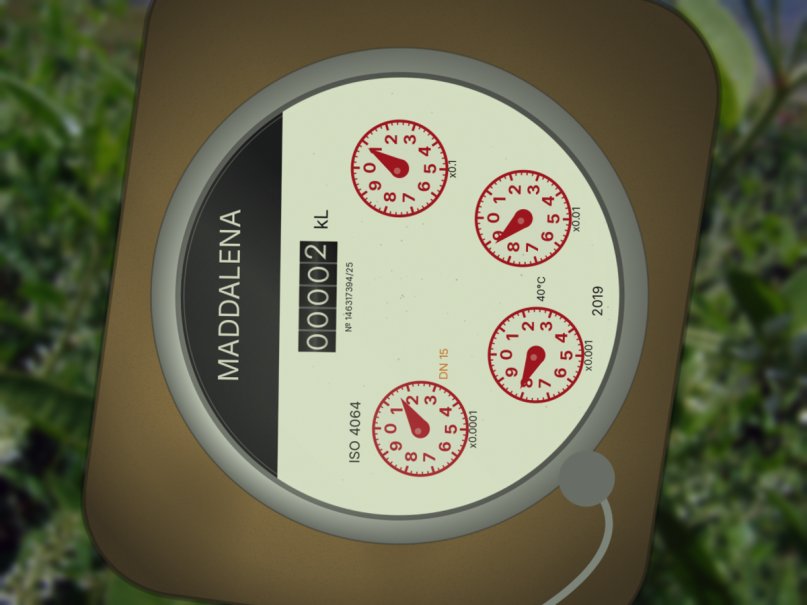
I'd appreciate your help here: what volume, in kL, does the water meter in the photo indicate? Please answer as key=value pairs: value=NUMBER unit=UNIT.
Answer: value=2.0881 unit=kL
